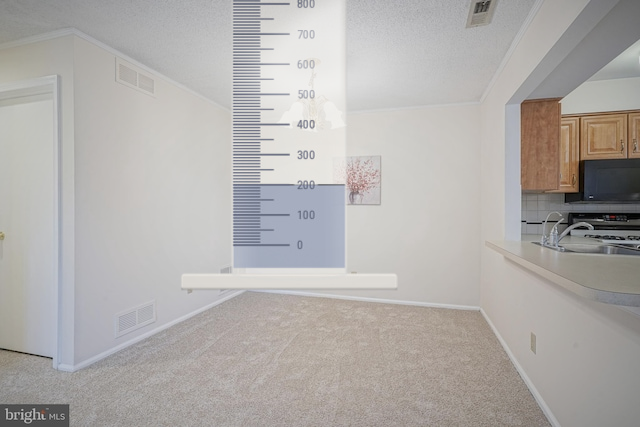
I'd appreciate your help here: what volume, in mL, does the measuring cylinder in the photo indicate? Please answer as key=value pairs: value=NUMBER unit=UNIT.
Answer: value=200 unit=mL
